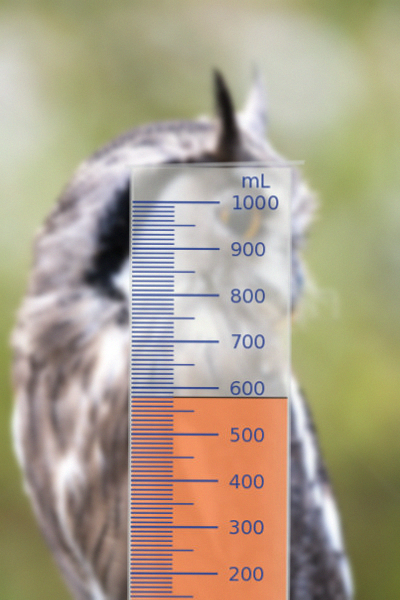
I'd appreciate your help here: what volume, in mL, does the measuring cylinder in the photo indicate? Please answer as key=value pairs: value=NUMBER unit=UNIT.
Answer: value=580 unit=mL
